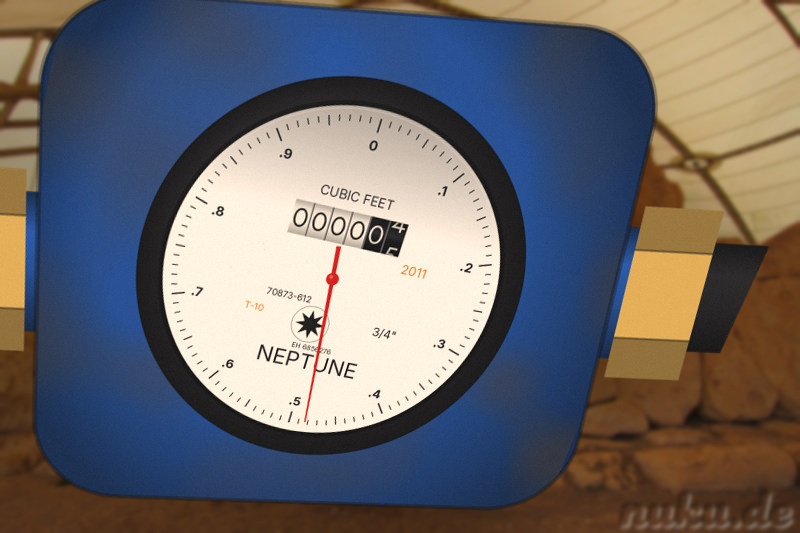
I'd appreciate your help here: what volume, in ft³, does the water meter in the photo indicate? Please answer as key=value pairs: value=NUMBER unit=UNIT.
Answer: value=4.48 unit=ft³
